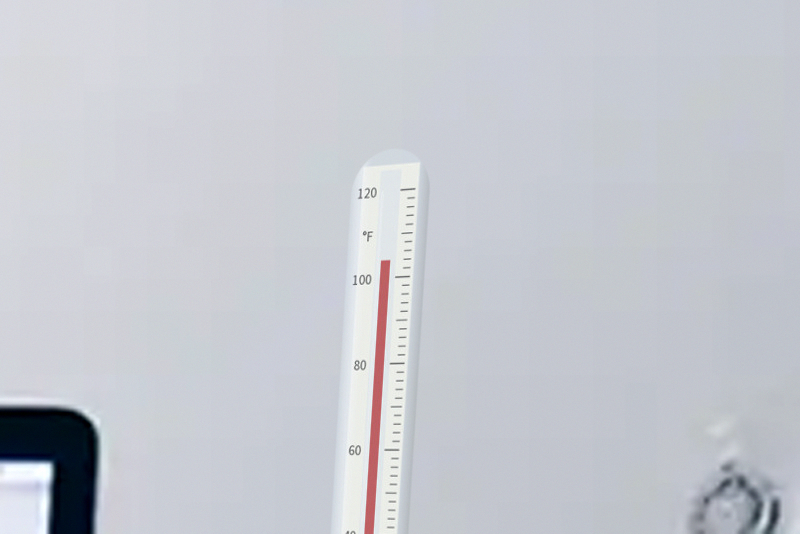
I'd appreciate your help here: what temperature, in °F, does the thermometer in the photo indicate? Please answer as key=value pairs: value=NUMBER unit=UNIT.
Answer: value=104 unit=°F
